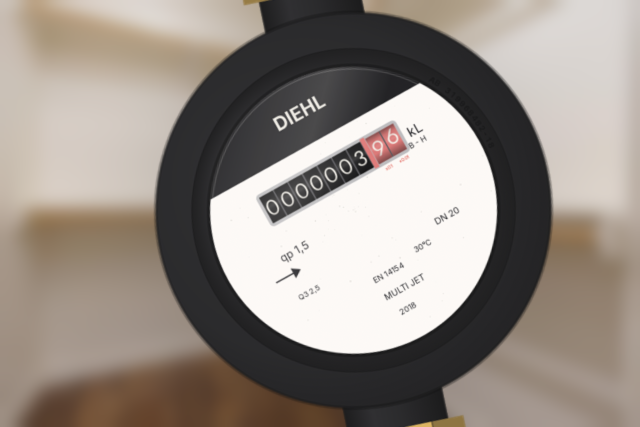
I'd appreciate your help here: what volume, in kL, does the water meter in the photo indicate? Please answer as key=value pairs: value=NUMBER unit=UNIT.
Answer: value=3.96 unit=kL
